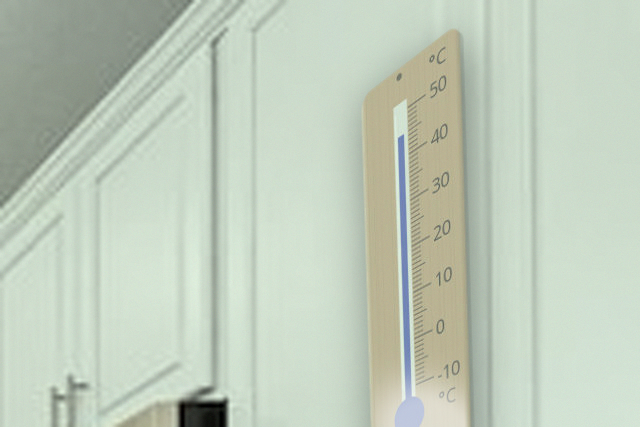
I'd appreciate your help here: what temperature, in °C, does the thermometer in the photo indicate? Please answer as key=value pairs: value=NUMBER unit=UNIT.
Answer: value=45 unit=°C
